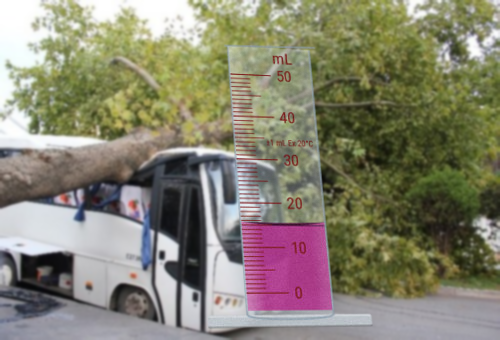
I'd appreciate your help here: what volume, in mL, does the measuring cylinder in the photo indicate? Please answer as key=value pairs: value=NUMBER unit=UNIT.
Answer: value=15 unit=mL
